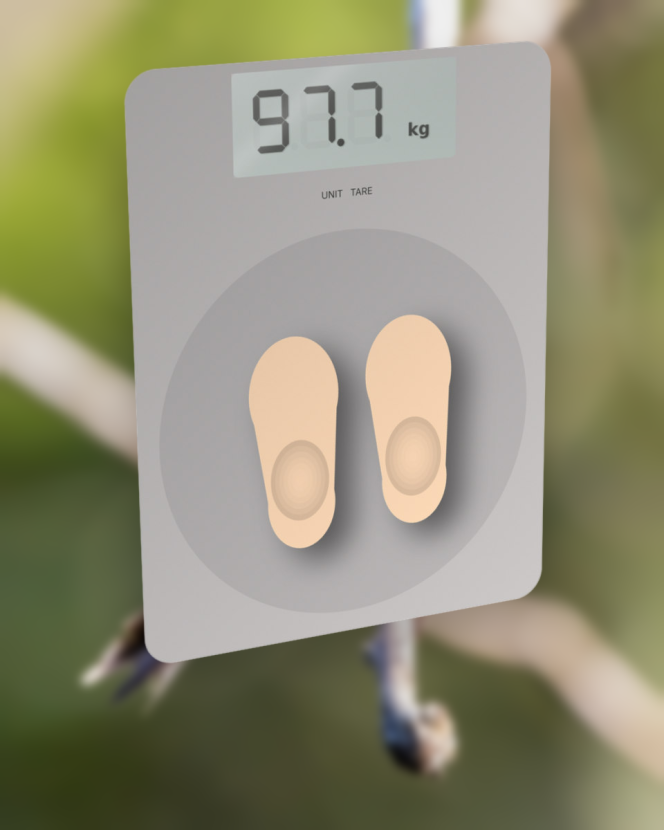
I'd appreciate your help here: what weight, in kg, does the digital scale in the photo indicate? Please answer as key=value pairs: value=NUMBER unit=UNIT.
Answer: value=97.7 unit=kg
